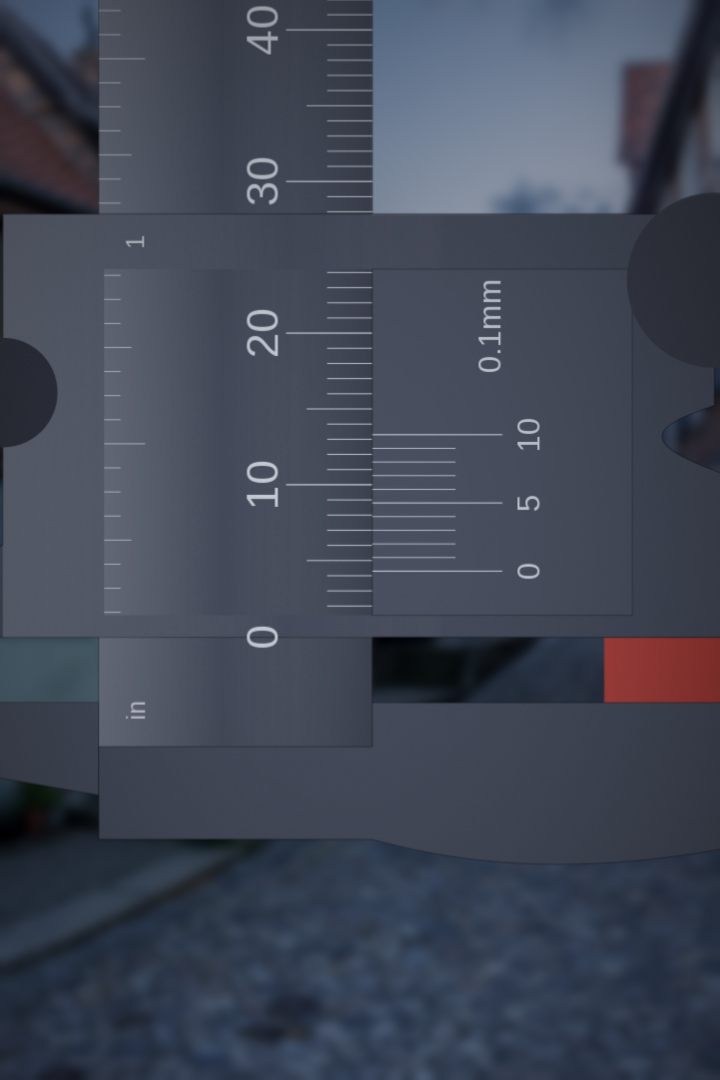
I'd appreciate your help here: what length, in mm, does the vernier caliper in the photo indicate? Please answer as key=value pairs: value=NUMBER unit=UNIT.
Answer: value=4.3 unit=mm
